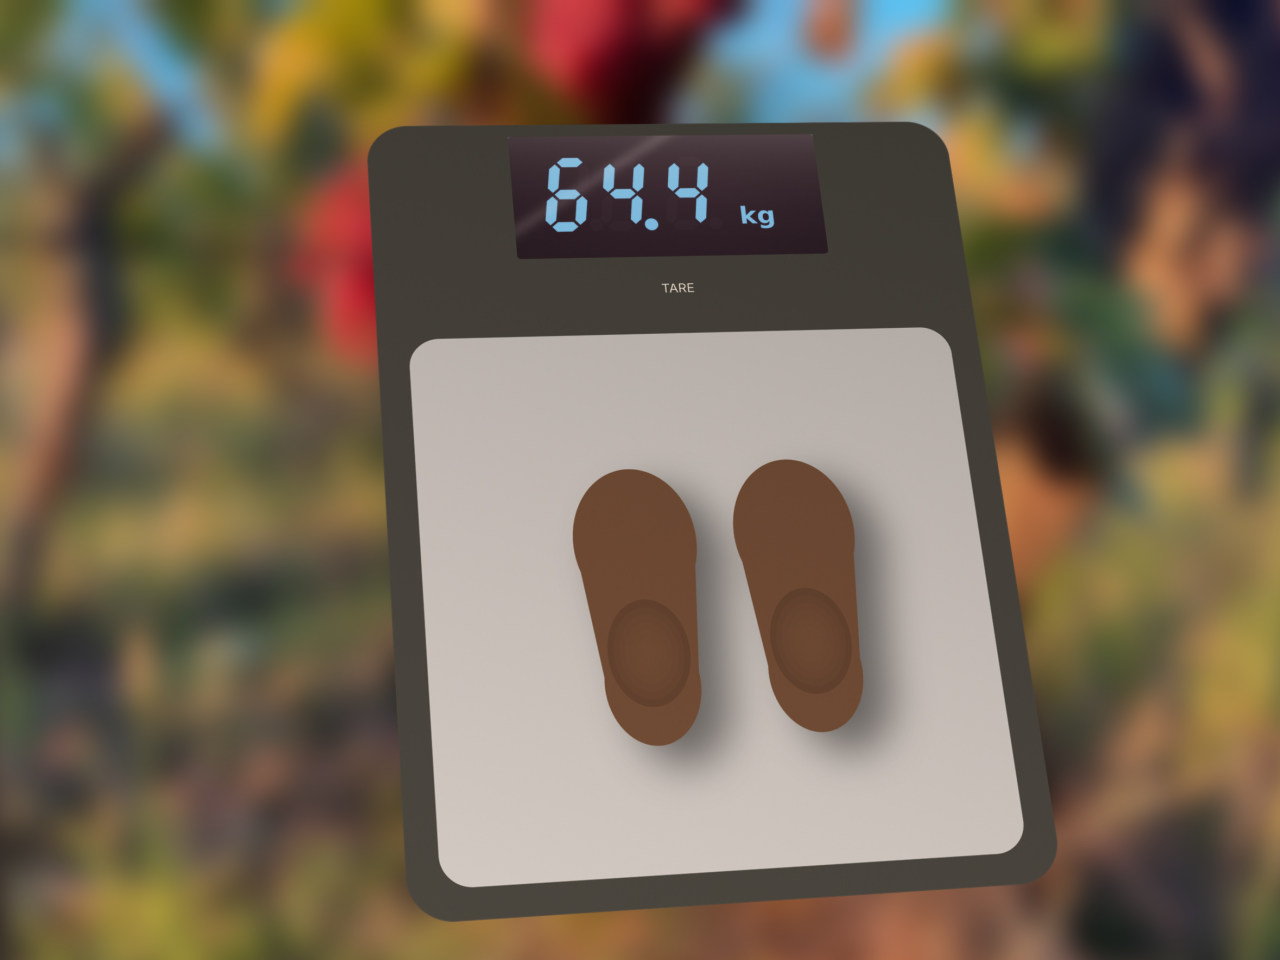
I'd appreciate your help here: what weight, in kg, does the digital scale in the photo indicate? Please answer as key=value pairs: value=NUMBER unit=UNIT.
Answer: value=64.4 unit=kg
